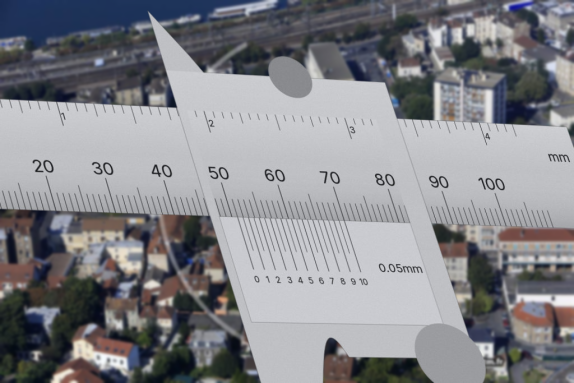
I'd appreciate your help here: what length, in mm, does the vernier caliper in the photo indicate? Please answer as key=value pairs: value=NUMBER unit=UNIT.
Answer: value=51.0 unit=mm
